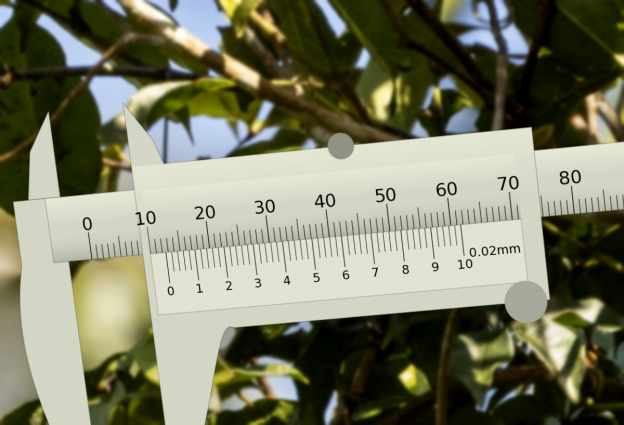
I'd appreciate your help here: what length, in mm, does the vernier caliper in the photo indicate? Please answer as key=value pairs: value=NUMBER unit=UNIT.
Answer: value=12.6 unit=mm
